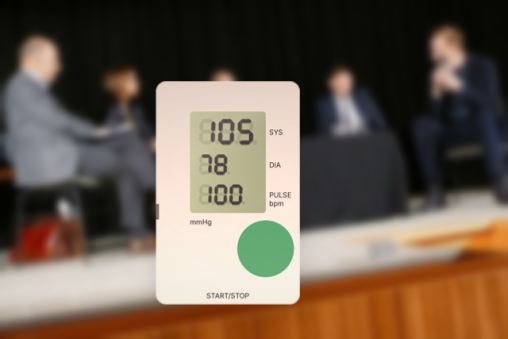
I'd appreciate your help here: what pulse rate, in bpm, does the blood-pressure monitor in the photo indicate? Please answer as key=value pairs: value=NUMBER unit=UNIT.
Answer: value=100 unit=bpm
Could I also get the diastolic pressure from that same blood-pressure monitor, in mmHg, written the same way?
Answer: value=78 unit=mmHg
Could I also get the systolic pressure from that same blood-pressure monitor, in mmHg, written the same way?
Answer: value=105 unit=mmHg
